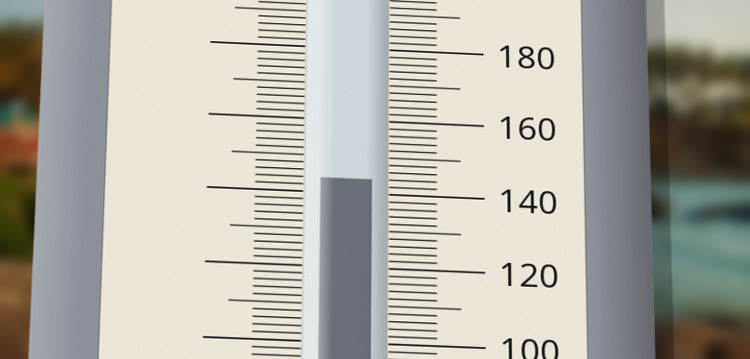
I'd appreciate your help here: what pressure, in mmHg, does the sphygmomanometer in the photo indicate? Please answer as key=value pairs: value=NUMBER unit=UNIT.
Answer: value=144 unit=mmHg
